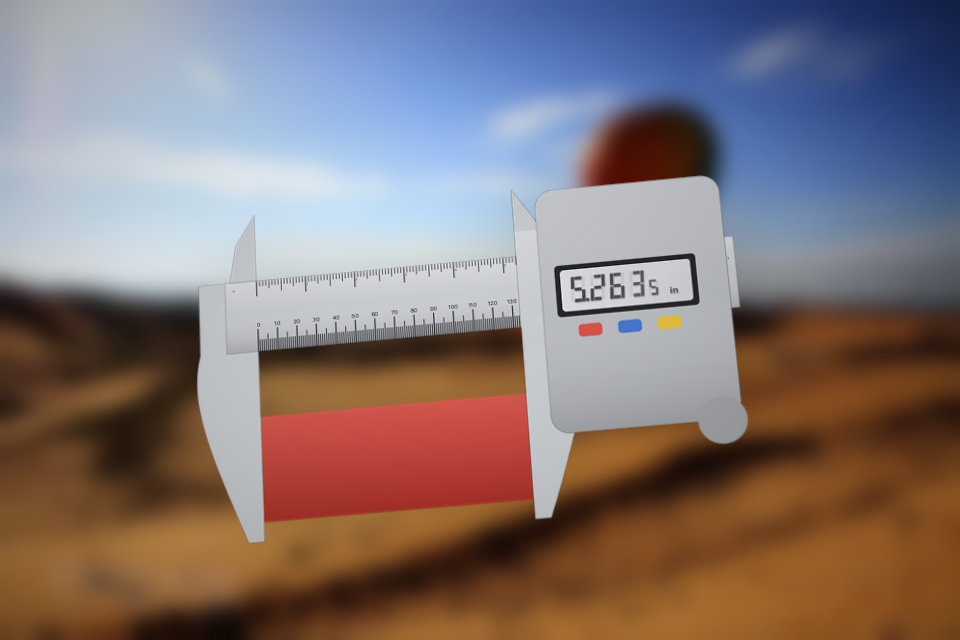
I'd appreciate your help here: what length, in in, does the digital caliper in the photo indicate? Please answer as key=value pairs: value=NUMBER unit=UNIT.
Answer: value=5.2635 unit=in
